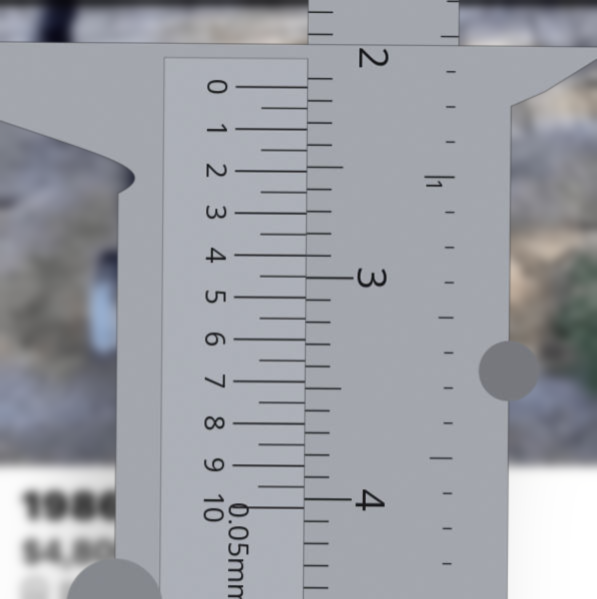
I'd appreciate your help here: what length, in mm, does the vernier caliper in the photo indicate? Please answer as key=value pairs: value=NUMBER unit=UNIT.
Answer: value=21.4 unit=mm
